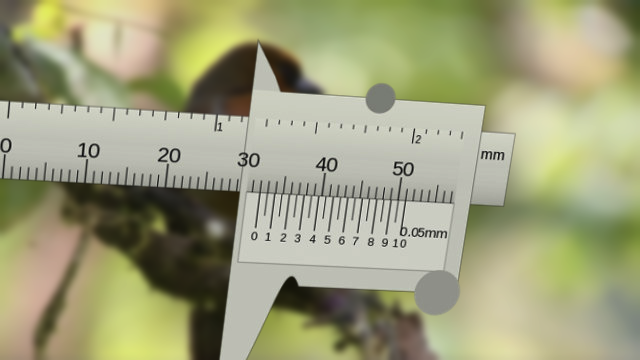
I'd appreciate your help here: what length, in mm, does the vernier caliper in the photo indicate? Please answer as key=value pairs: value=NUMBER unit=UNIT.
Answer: value=32.0 unit=mm
